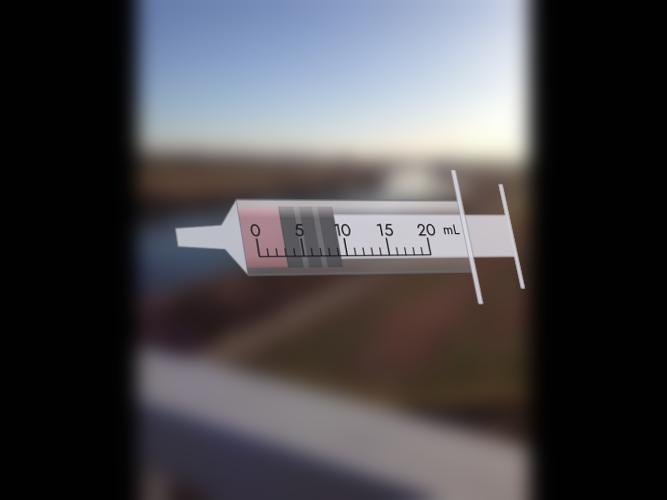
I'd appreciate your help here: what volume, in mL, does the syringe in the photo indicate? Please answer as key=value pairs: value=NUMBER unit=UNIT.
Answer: value=3 unit=mL
